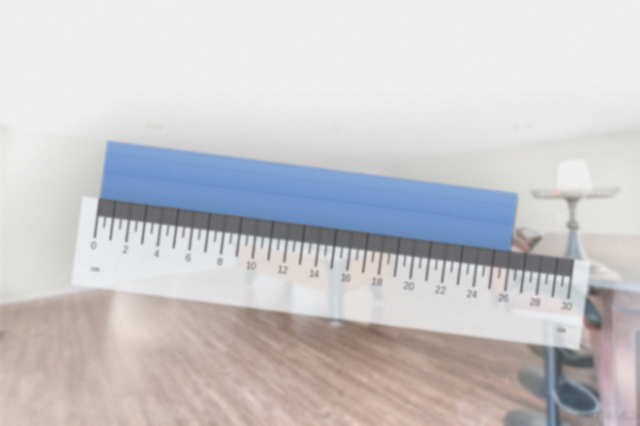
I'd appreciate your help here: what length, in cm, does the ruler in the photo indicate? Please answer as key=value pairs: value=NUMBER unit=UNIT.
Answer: value=26 unit=cm
